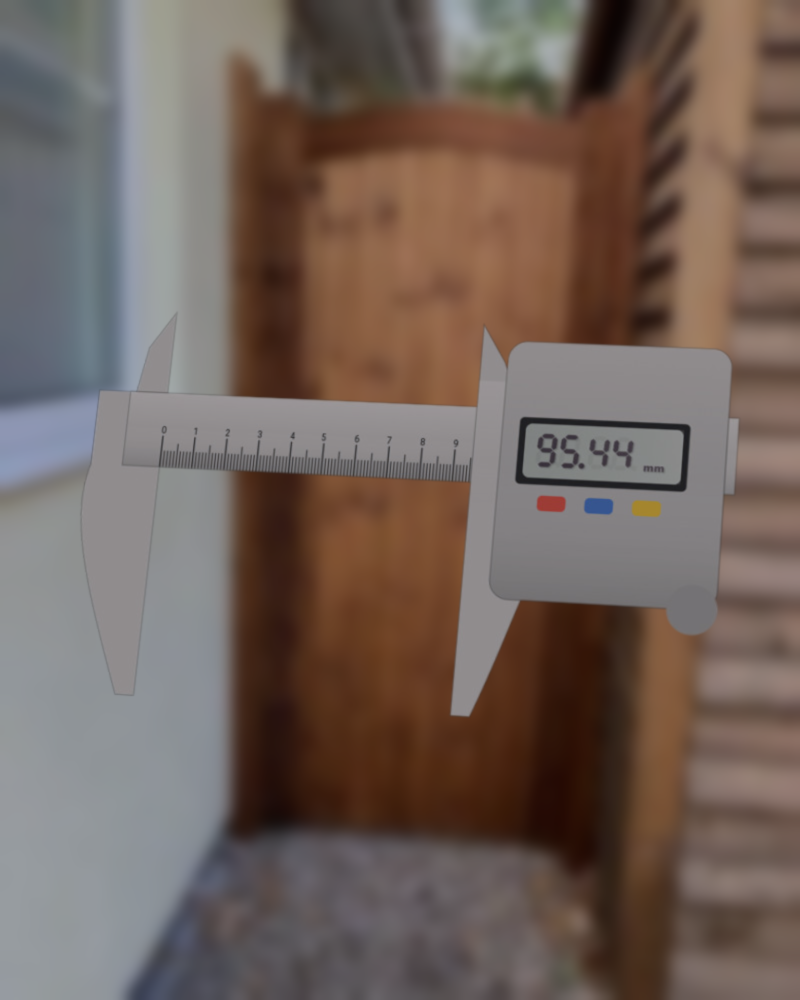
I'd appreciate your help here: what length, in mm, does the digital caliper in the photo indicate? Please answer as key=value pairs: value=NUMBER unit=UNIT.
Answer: value=95.44 unit=mm
